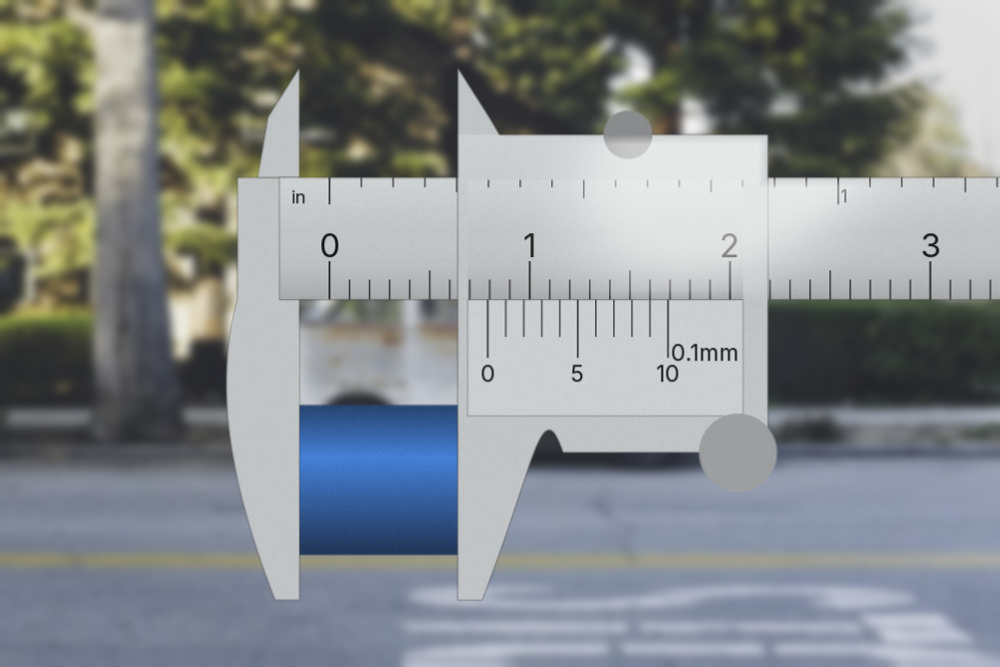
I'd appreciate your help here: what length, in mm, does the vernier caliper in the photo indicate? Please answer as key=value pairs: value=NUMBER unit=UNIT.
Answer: value=7.9 unit=mm
